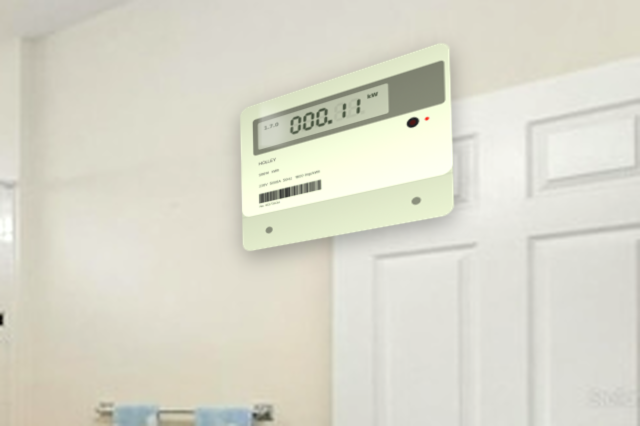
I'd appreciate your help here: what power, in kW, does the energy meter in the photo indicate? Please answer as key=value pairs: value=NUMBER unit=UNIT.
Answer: value=0.11 unit=kW
